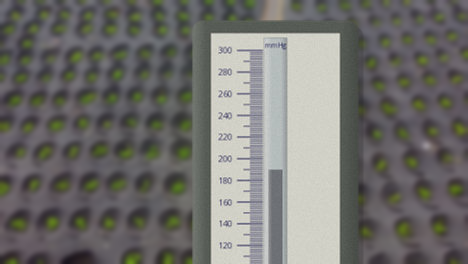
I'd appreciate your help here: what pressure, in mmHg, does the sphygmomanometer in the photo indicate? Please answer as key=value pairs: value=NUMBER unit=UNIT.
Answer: value=190 unit=mmHg
